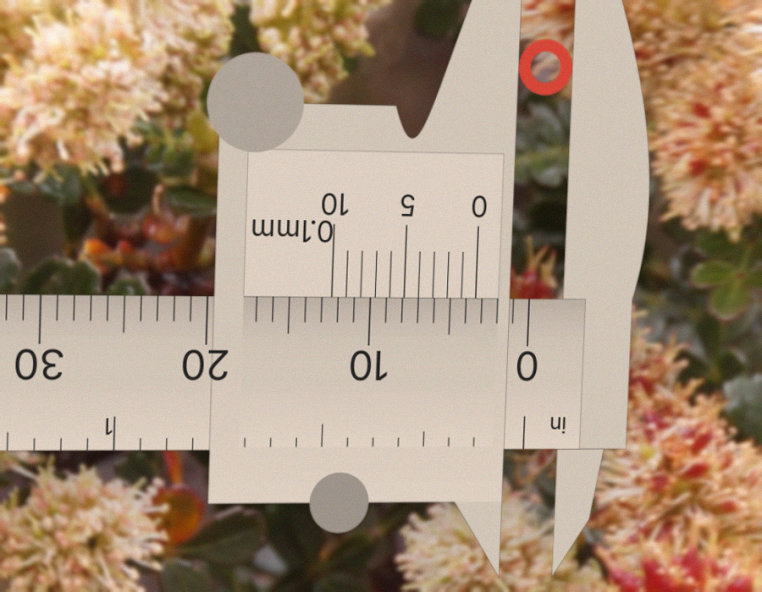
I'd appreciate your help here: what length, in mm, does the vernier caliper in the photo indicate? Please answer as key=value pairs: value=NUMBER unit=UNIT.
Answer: value=3.4 unit=mm
